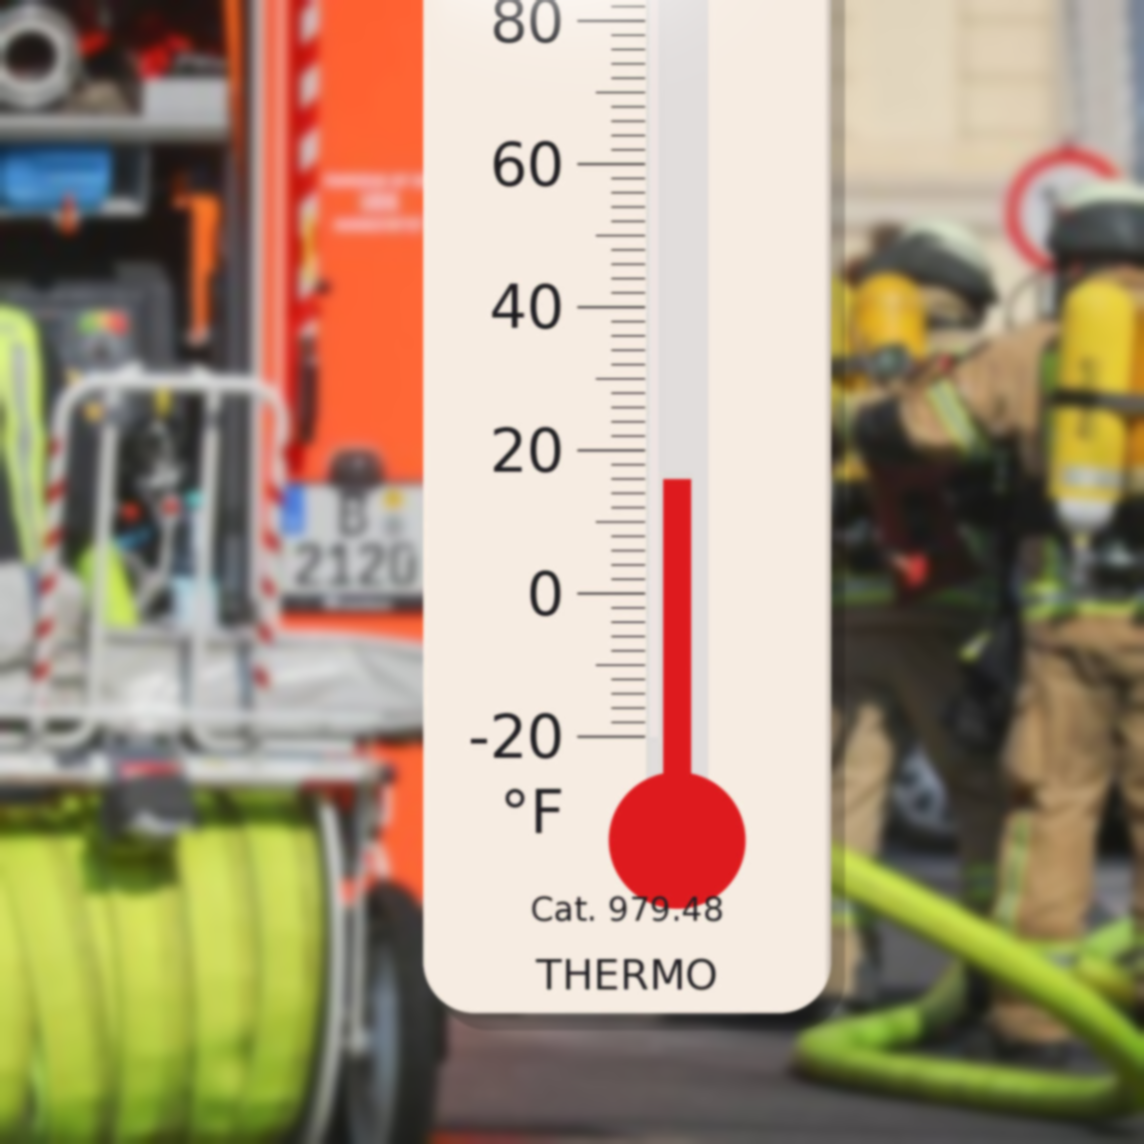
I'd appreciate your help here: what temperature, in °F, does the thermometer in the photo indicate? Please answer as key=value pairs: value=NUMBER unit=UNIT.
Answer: value=16 unit=°F
